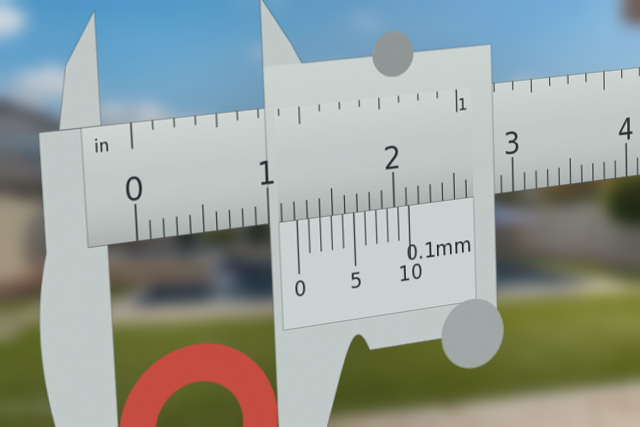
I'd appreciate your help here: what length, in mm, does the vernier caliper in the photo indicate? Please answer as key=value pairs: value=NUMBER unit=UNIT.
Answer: value=12.2 unit=mm
